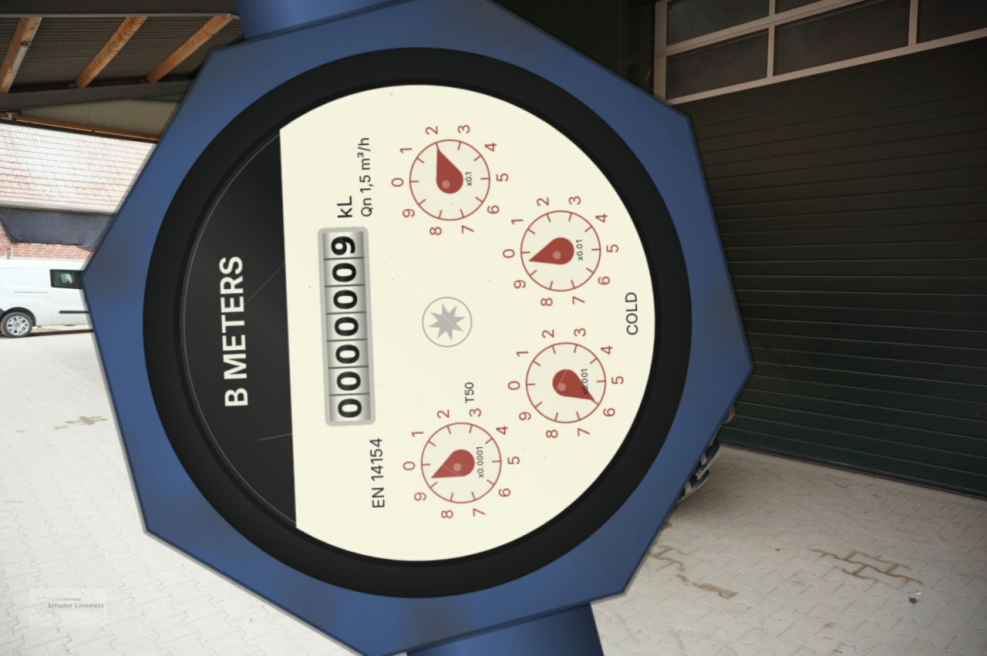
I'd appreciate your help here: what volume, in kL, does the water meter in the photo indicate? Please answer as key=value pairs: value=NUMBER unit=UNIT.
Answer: value=9.1959 unit=kL
